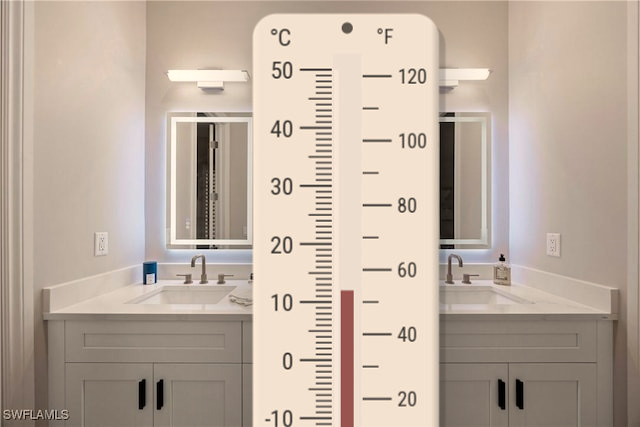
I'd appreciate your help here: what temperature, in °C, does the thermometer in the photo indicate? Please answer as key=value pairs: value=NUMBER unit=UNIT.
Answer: value=12 unit=°C
